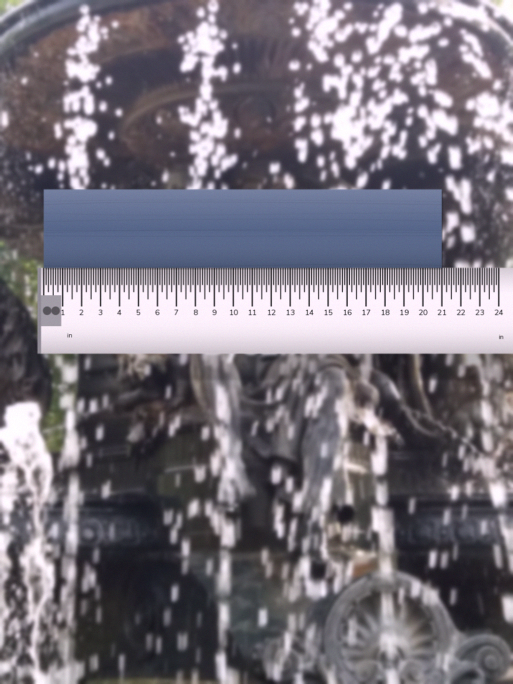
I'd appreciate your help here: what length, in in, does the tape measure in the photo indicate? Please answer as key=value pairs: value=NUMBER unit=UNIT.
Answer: value=21 unit=in
